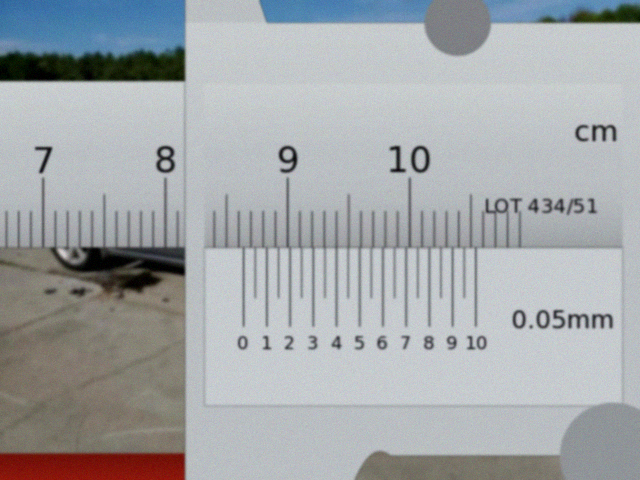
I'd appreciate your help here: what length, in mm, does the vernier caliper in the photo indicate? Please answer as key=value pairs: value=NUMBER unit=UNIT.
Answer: value=86.4 unit=mm
